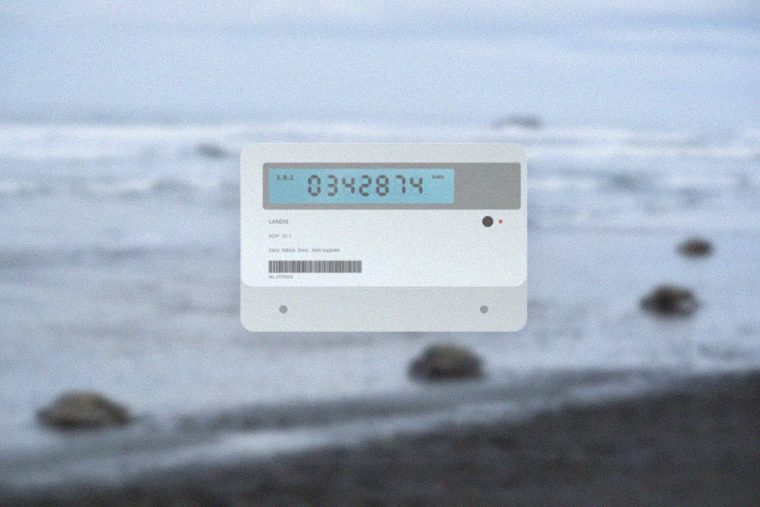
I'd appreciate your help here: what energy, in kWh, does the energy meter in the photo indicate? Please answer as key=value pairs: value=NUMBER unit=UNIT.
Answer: value=342874 unit=kWh
